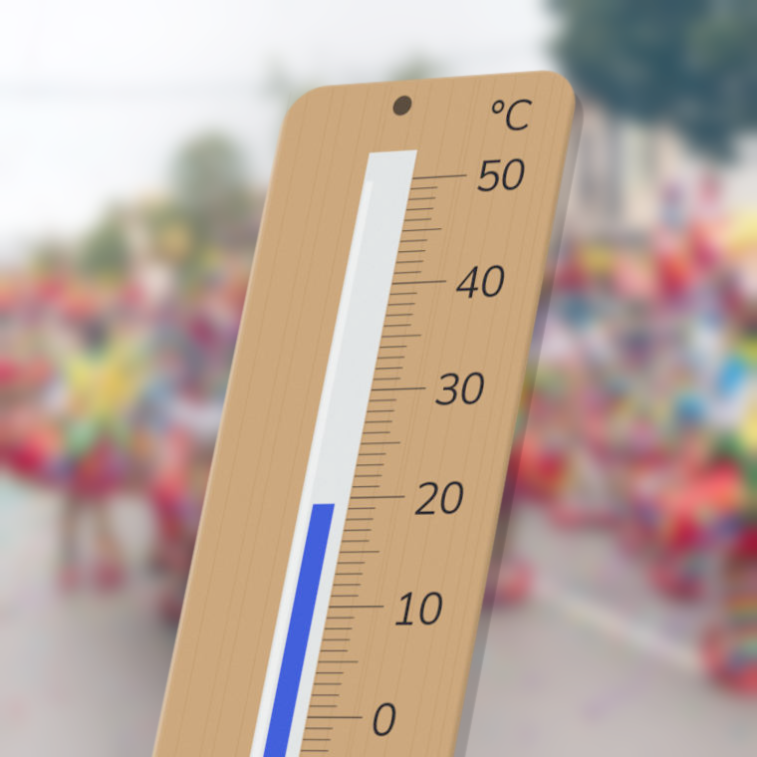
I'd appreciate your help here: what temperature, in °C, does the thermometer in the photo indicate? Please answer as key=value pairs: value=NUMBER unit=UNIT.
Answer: value=19.5 unit=°C
